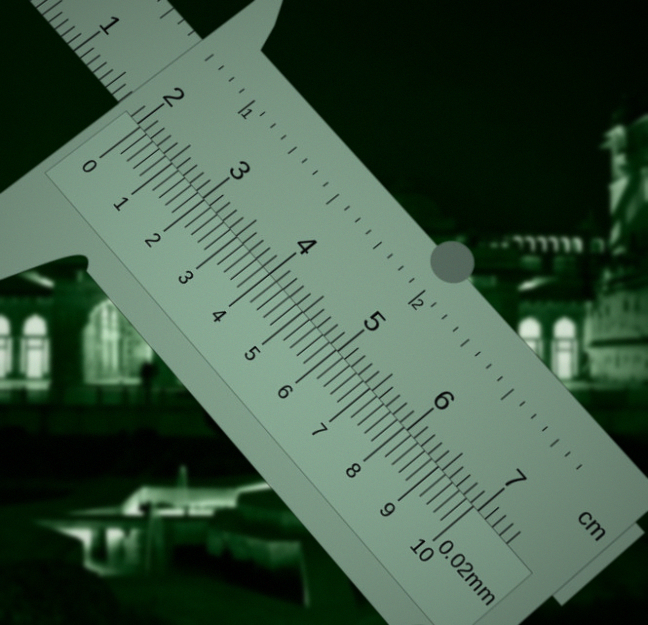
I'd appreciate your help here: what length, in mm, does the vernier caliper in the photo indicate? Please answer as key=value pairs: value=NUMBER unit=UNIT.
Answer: value=20.4 unit=mm
